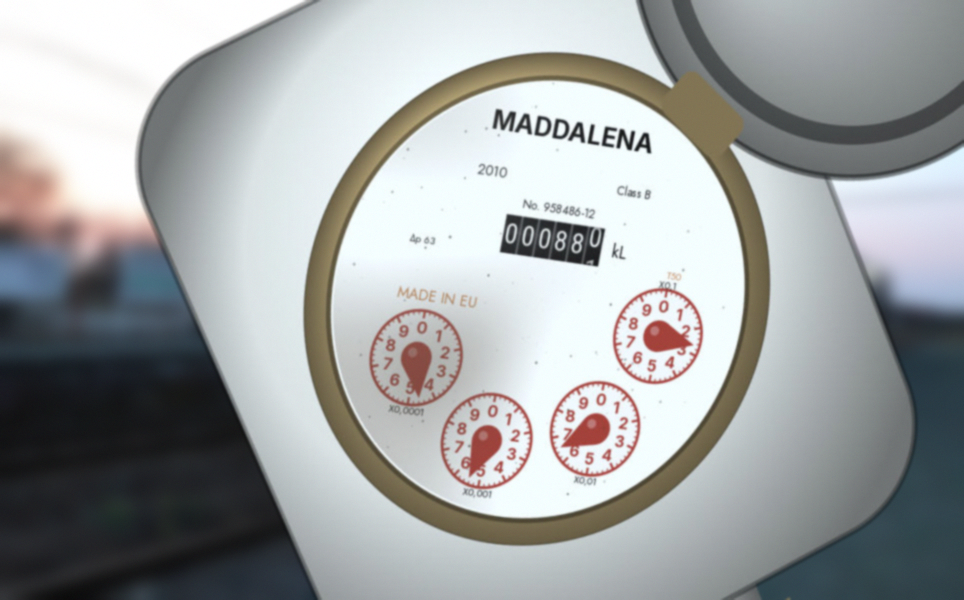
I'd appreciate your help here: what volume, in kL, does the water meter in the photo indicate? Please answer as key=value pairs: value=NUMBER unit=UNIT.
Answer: value=880.2654 unit=kL
